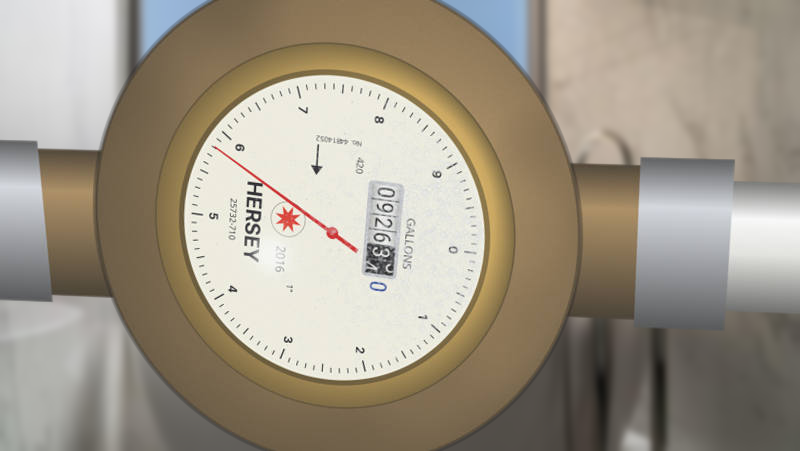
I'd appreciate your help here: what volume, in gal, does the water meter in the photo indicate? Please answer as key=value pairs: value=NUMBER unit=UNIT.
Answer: value=926335.8 unit=gal
